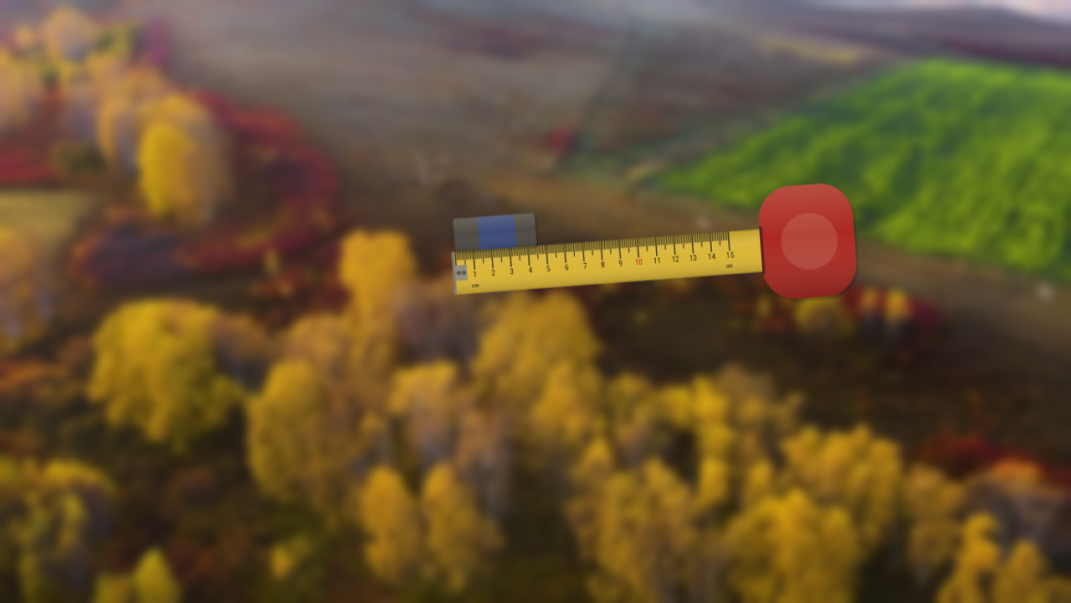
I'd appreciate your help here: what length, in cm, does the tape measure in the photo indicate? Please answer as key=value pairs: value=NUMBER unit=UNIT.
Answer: value=4.5 unit=cm
